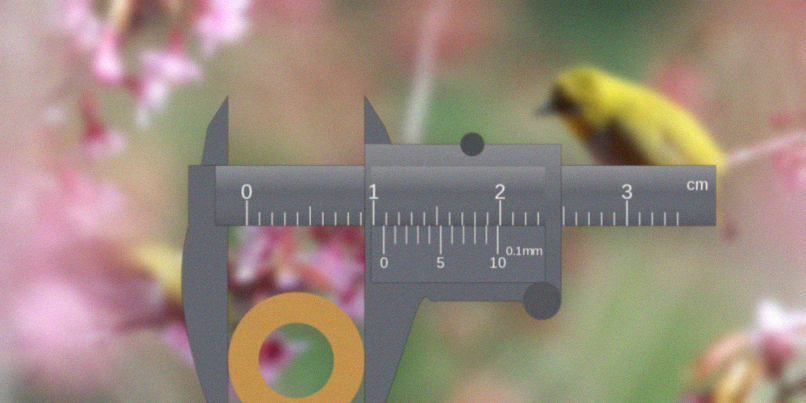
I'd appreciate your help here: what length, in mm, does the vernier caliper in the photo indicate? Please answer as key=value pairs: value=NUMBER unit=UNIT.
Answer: value=10.8 unit=mm
